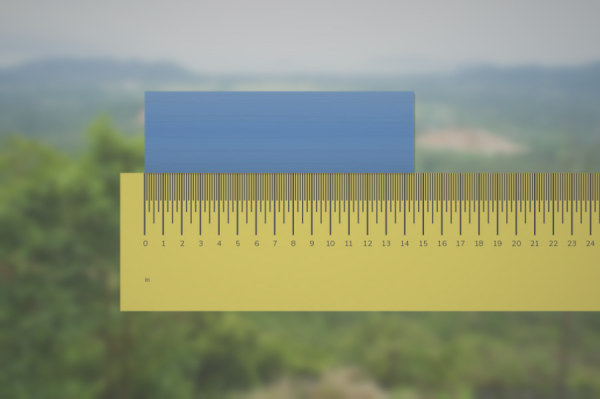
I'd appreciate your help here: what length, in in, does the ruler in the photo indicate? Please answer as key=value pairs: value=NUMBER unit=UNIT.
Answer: value=14.5 unit=in
